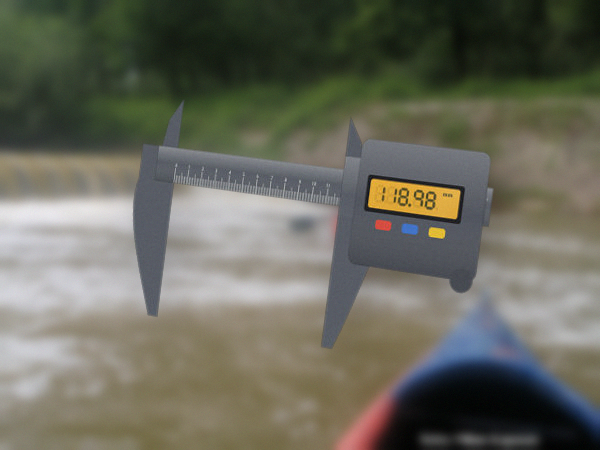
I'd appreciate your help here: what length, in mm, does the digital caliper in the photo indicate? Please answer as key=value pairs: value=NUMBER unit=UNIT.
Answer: value=118.98 unit=mm
